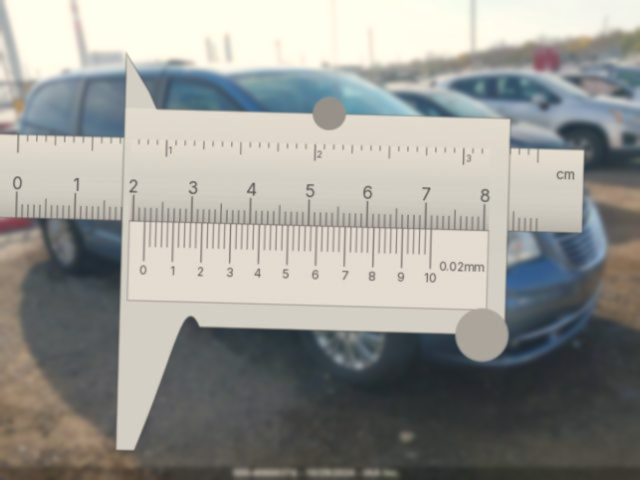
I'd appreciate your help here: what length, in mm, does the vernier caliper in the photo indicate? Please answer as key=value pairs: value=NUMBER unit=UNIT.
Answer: value=22.0 unit=mm
